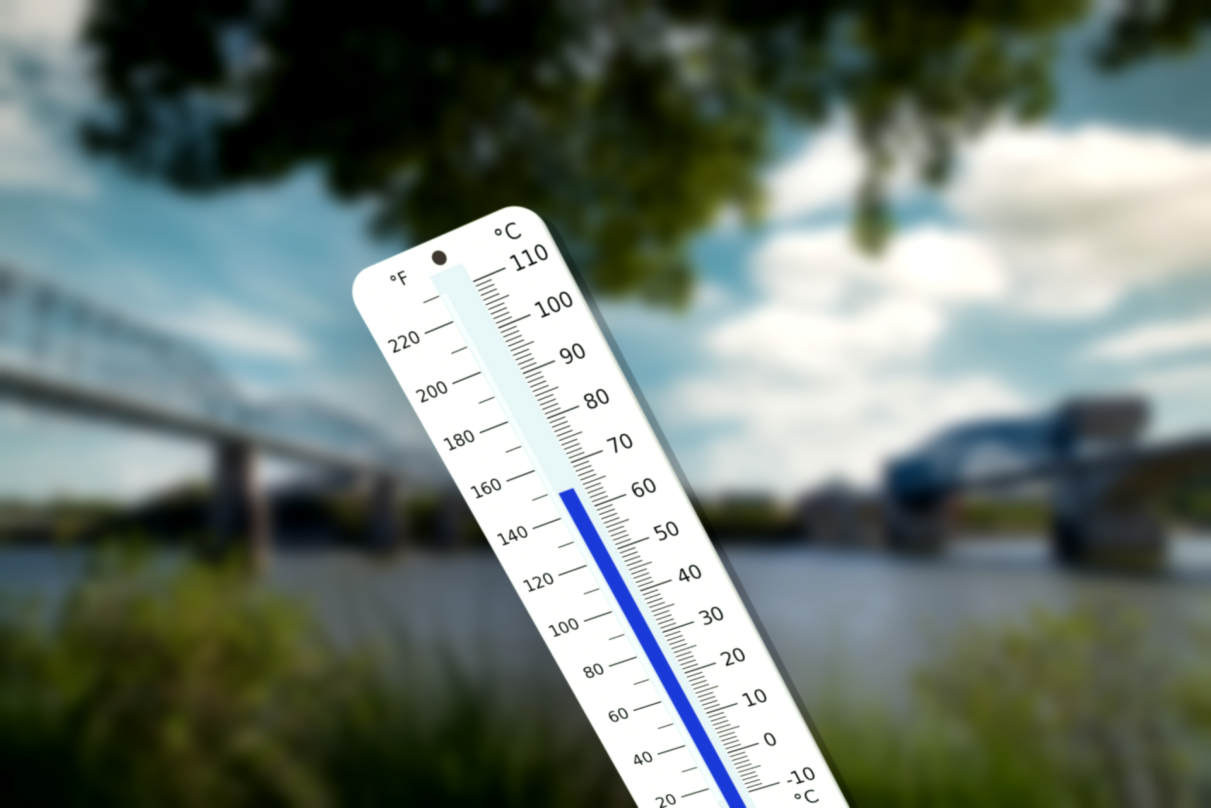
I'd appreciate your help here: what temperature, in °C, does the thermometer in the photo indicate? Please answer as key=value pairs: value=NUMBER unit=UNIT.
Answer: value=65 unit=°C
